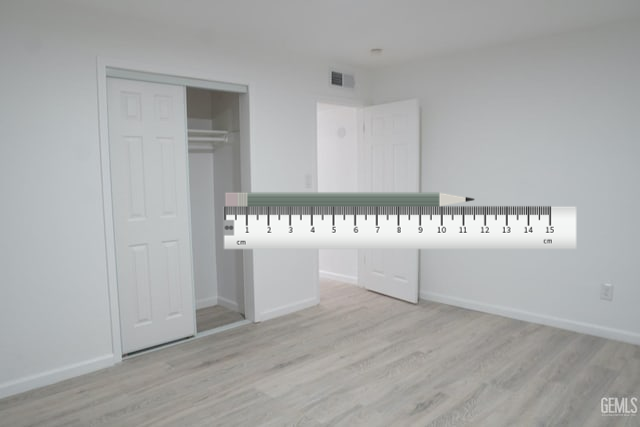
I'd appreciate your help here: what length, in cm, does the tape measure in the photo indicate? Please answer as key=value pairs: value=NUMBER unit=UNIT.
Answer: value=11.5 unit=cm
